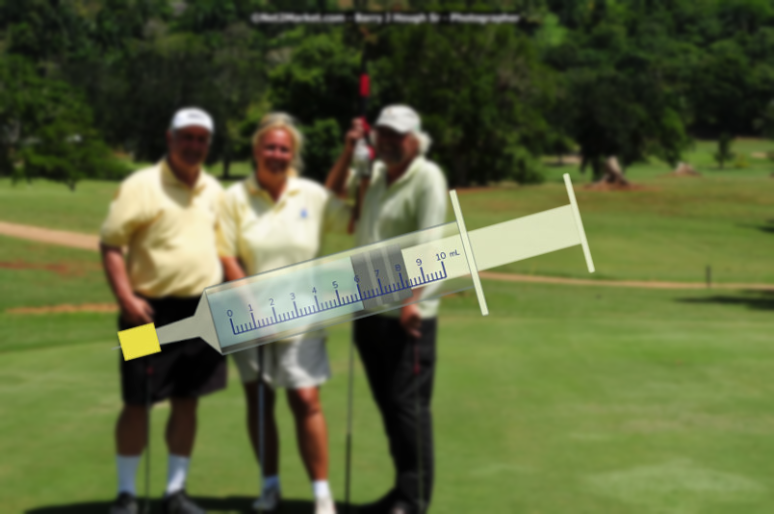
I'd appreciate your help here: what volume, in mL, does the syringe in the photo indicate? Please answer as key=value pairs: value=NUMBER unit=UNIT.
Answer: value=6 unit=mL
